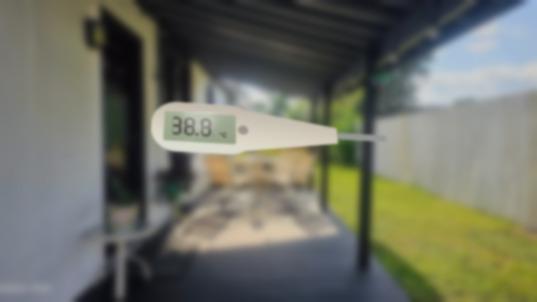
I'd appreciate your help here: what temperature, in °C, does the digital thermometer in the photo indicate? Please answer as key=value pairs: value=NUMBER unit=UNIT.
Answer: value=38.8 unit=°C
